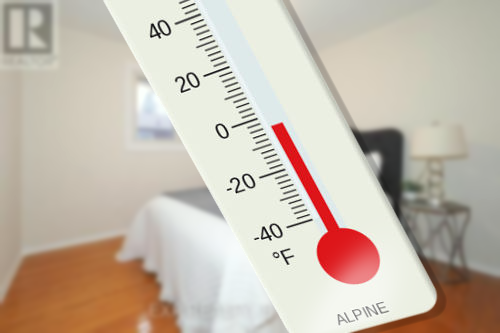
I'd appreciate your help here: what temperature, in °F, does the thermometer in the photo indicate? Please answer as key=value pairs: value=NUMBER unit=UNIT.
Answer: value=-4 unit=°F
